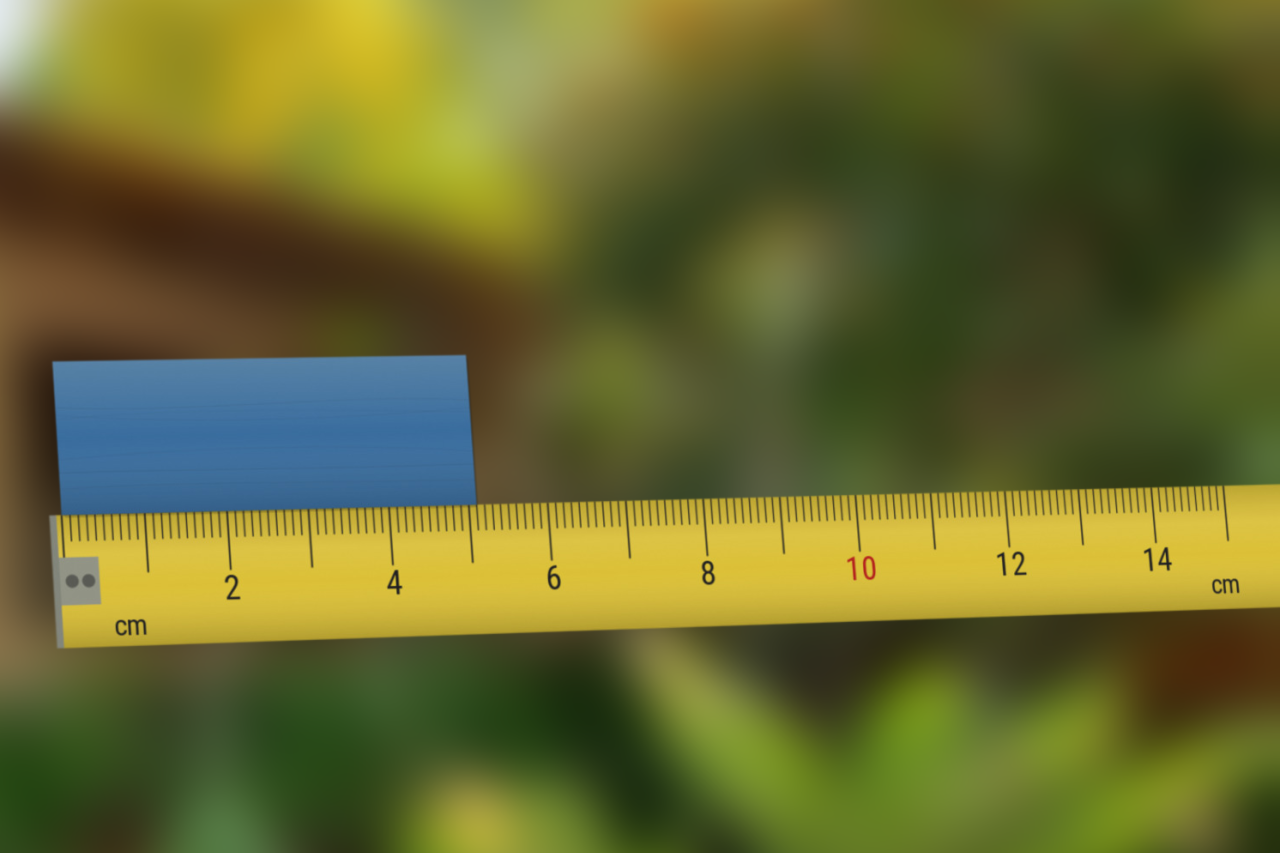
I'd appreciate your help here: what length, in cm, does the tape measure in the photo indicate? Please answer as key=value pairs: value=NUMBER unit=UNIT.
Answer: value=5.1 unit=cm
